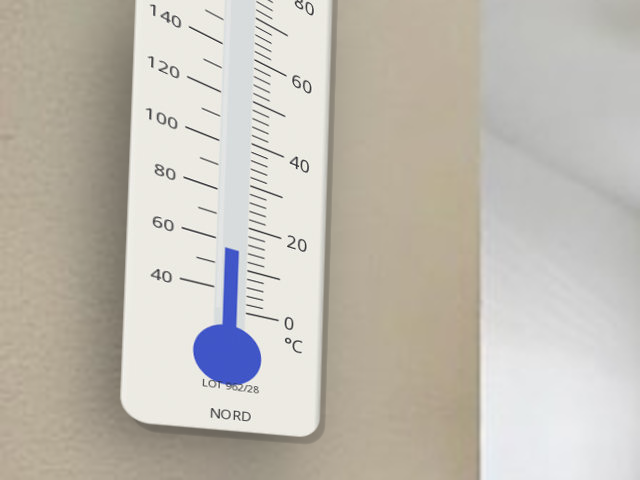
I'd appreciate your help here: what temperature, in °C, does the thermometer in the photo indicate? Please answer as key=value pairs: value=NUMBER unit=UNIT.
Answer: value=14 unit=°C
